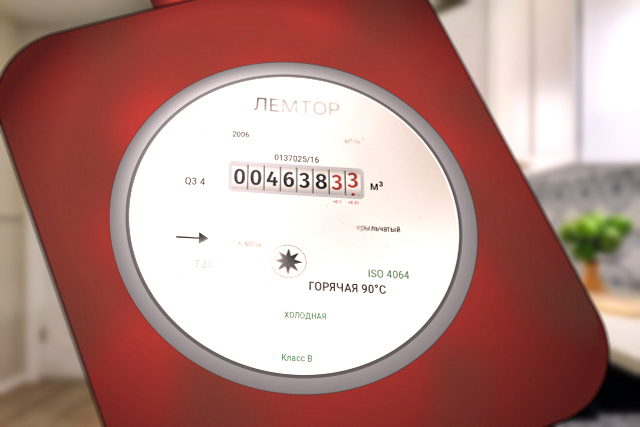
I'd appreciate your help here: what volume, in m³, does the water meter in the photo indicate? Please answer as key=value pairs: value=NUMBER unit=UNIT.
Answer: value=4638.33 unit=m³
